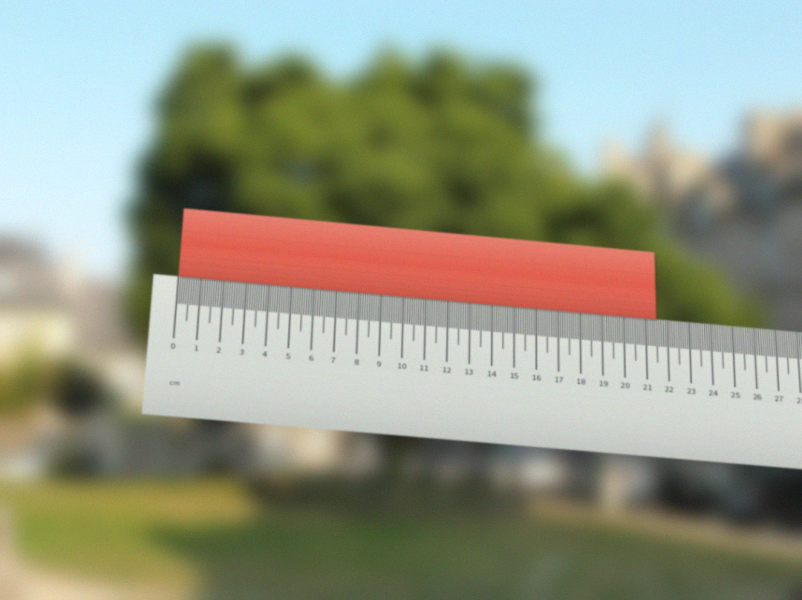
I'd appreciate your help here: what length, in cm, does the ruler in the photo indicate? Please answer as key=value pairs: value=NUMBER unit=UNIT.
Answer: value=21.5 unit=cm
